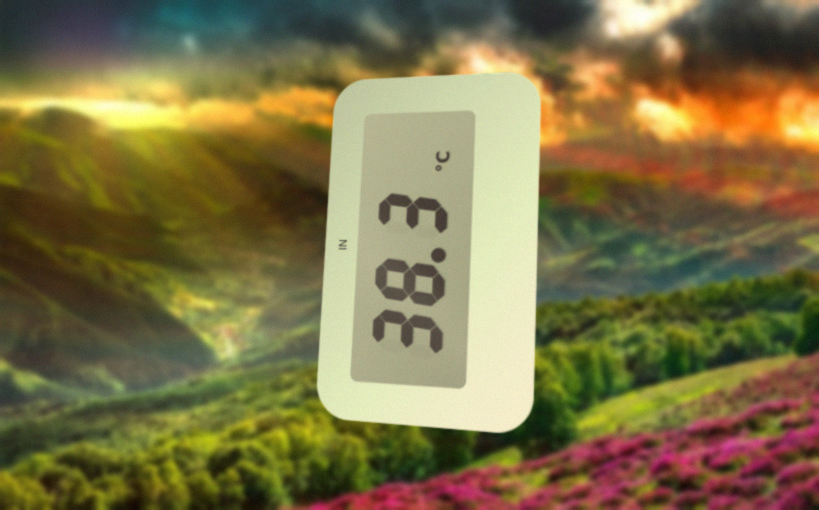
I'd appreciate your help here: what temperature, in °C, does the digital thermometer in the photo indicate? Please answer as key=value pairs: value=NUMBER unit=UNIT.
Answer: value=38.3 unit=°C
